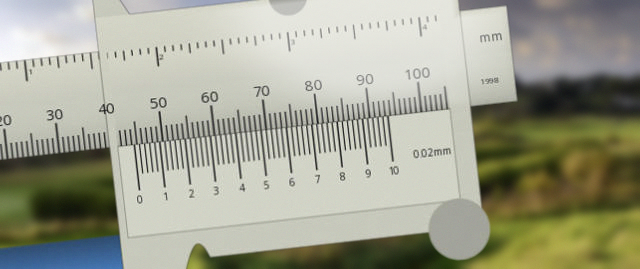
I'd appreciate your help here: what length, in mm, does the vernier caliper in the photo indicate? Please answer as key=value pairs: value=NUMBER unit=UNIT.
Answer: value=44.5 unit=mm
